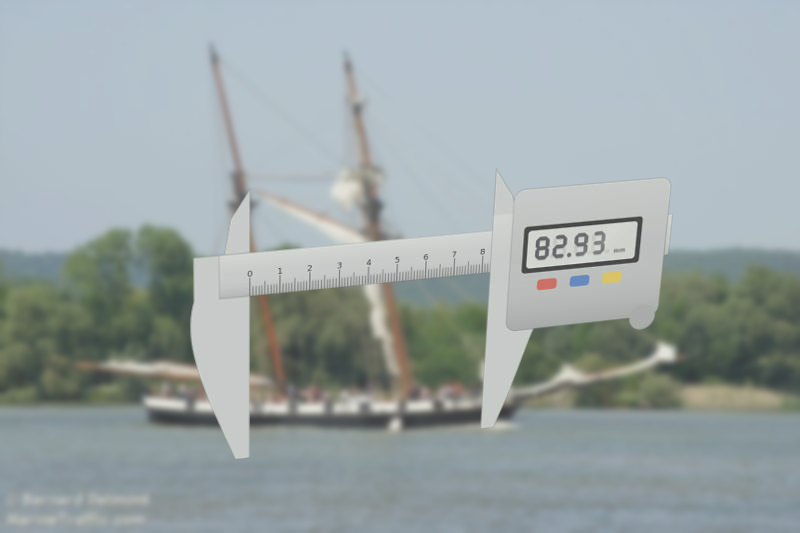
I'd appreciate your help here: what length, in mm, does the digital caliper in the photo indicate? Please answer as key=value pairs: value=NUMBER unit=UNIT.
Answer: value=82.93 unit=mm
